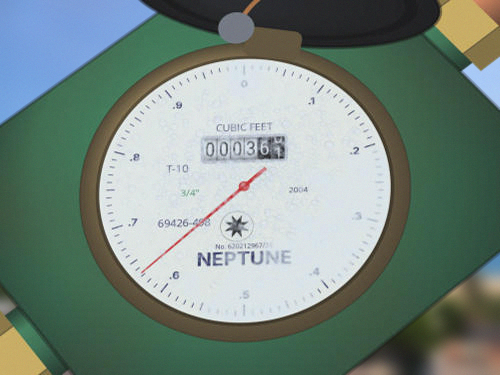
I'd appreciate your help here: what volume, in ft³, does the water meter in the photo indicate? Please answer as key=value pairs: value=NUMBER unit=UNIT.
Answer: value=360.63 unit=ft³
